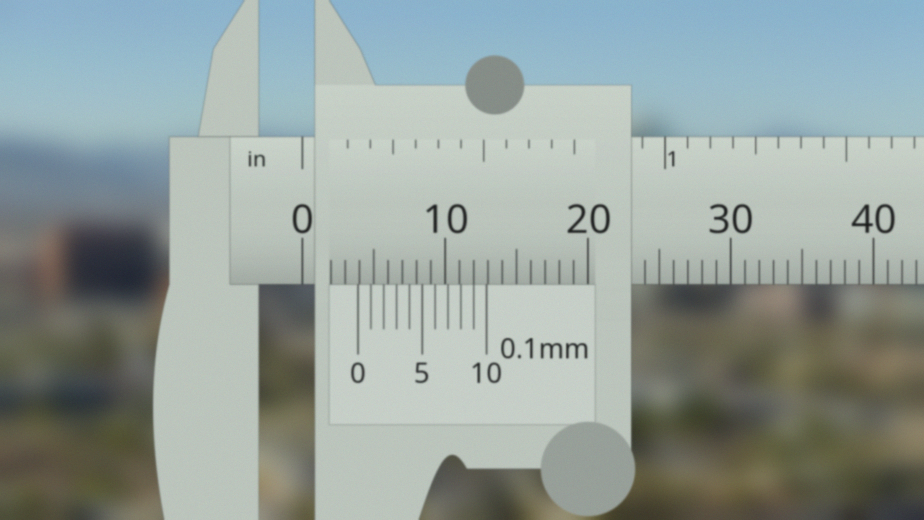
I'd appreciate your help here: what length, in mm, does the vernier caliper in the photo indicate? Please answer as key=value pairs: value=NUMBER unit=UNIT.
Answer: value=3.9 unit=mm
